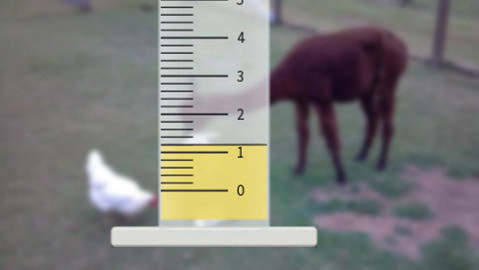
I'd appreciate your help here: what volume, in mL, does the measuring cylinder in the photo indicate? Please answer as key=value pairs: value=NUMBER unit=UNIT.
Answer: value=1.2 unit=mL
